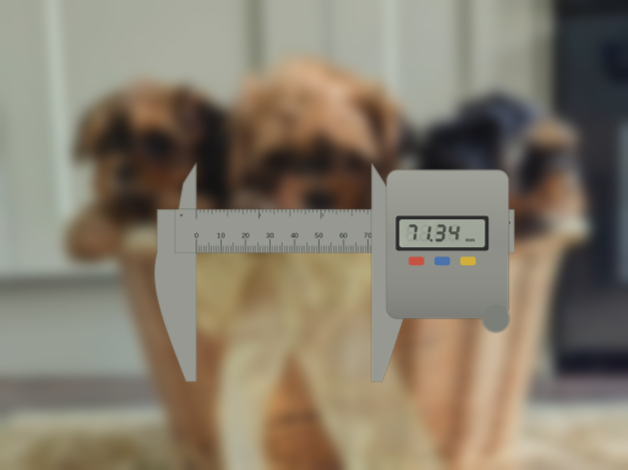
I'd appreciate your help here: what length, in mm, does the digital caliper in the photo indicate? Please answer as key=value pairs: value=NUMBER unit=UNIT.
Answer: value=71.34 unit=mm
